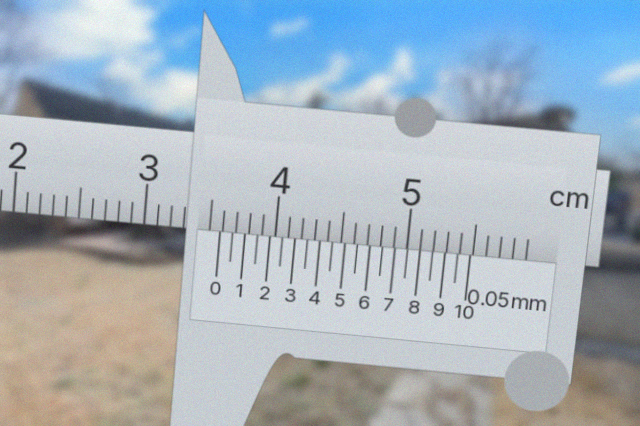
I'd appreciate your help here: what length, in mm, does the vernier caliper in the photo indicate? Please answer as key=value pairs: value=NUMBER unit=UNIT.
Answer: value=35.8 unit=mm
